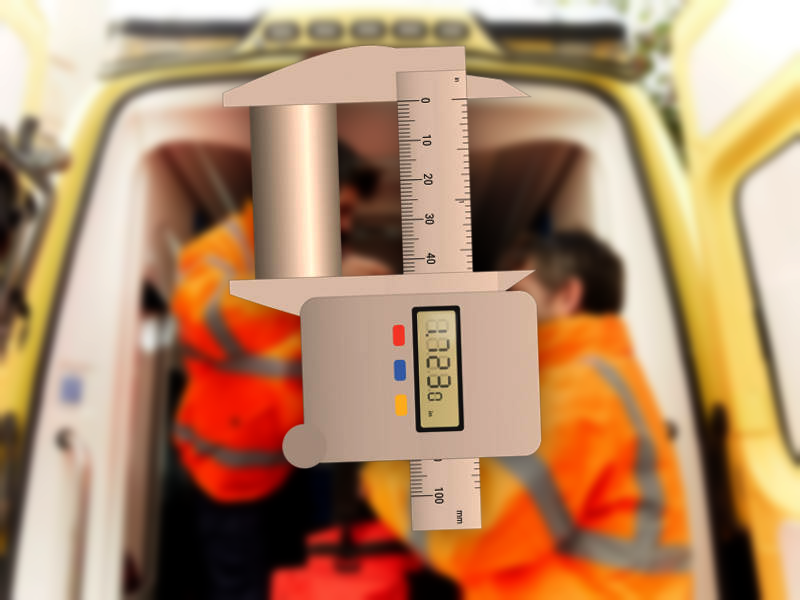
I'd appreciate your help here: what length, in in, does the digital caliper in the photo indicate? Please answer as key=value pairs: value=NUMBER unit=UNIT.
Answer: value=1.7230 unit=in
